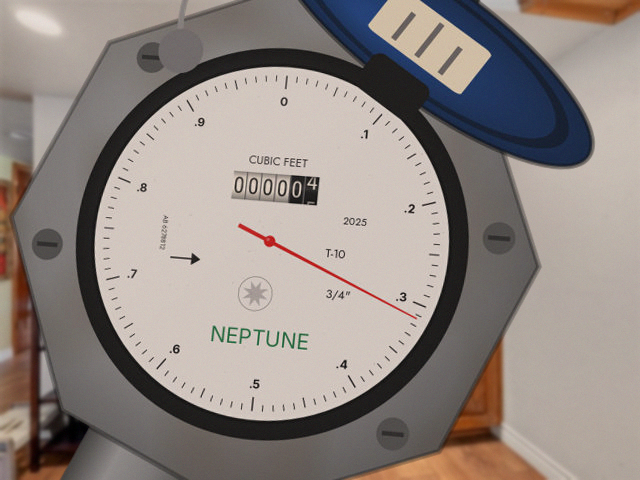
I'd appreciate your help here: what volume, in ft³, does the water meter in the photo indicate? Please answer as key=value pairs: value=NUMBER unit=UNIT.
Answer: value=4.31 unit=ft³
